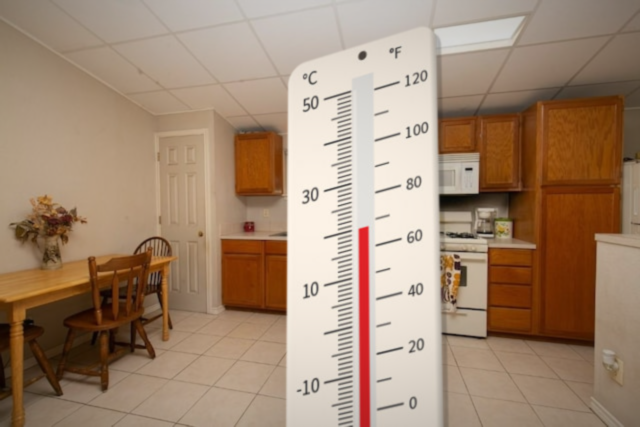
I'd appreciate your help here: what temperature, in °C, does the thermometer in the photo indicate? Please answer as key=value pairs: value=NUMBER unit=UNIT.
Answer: value=20 unit=°C
